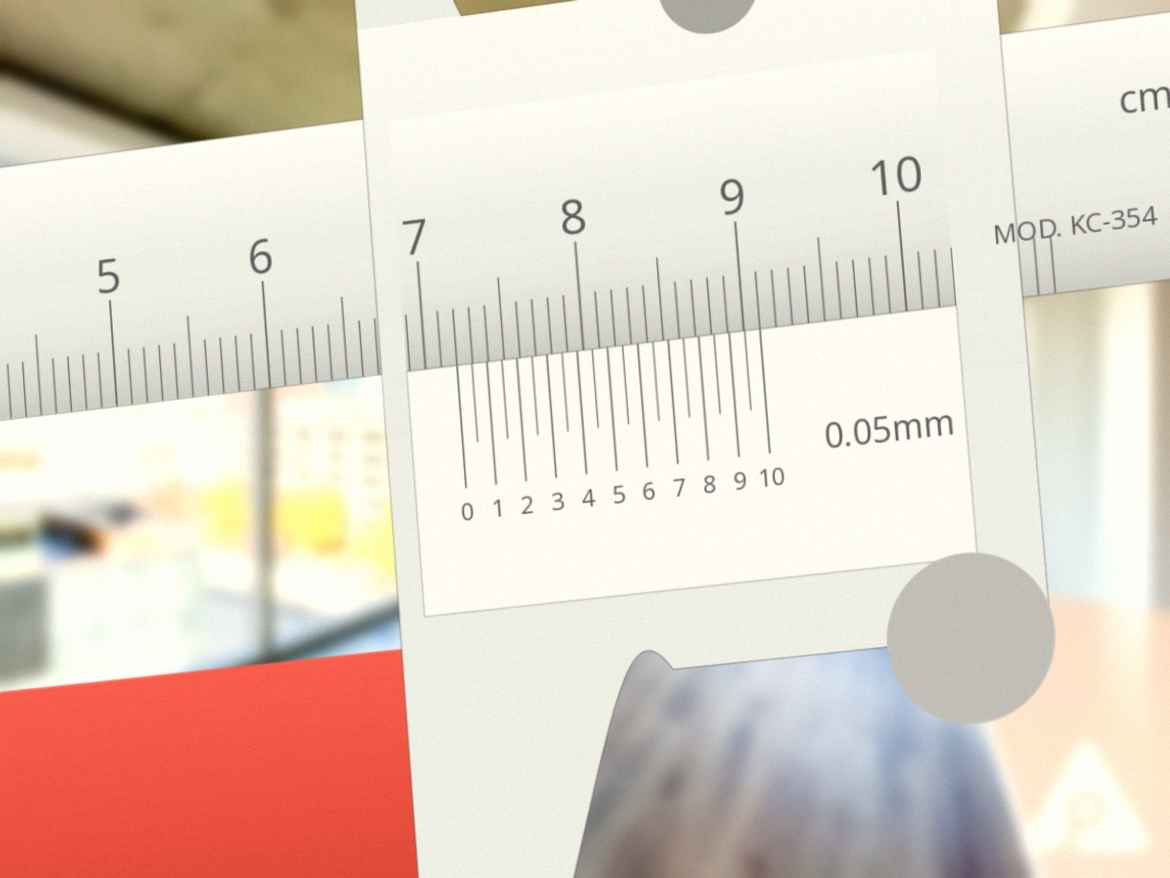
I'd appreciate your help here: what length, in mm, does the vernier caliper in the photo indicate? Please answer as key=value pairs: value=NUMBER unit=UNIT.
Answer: value=72.0 unit=mm
